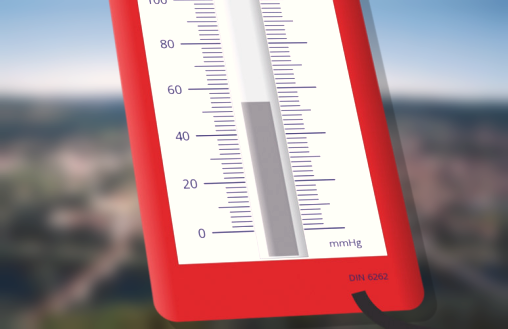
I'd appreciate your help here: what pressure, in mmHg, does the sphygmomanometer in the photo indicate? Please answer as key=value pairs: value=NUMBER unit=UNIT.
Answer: value=54 unit=mmHg
